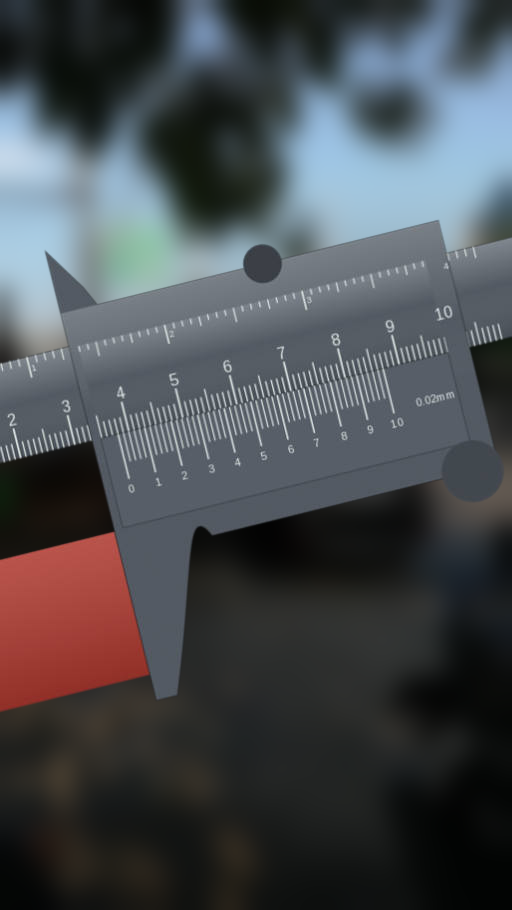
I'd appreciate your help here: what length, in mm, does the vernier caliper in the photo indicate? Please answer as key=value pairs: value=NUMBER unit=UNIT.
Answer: value=38.0 unit=mm
